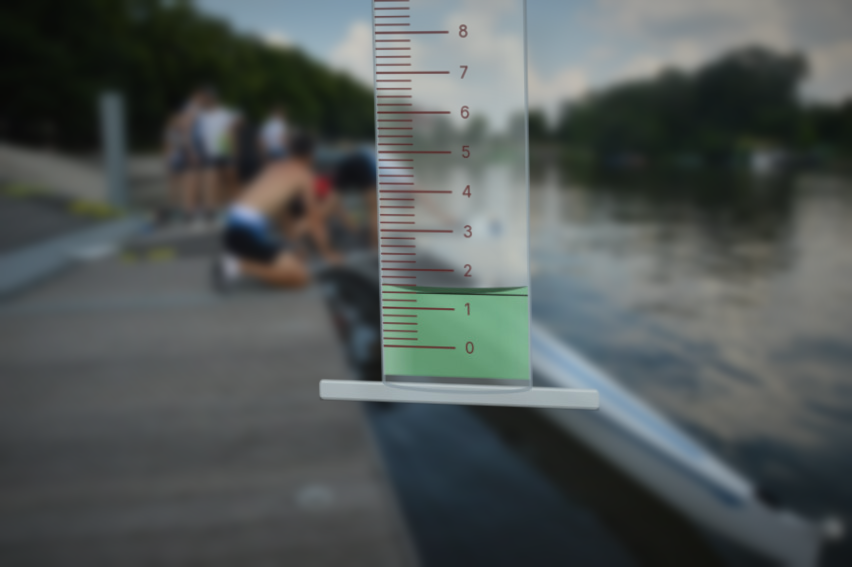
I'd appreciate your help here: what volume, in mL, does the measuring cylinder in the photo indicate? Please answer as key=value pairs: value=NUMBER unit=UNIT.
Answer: value=1.4 unit=mL
